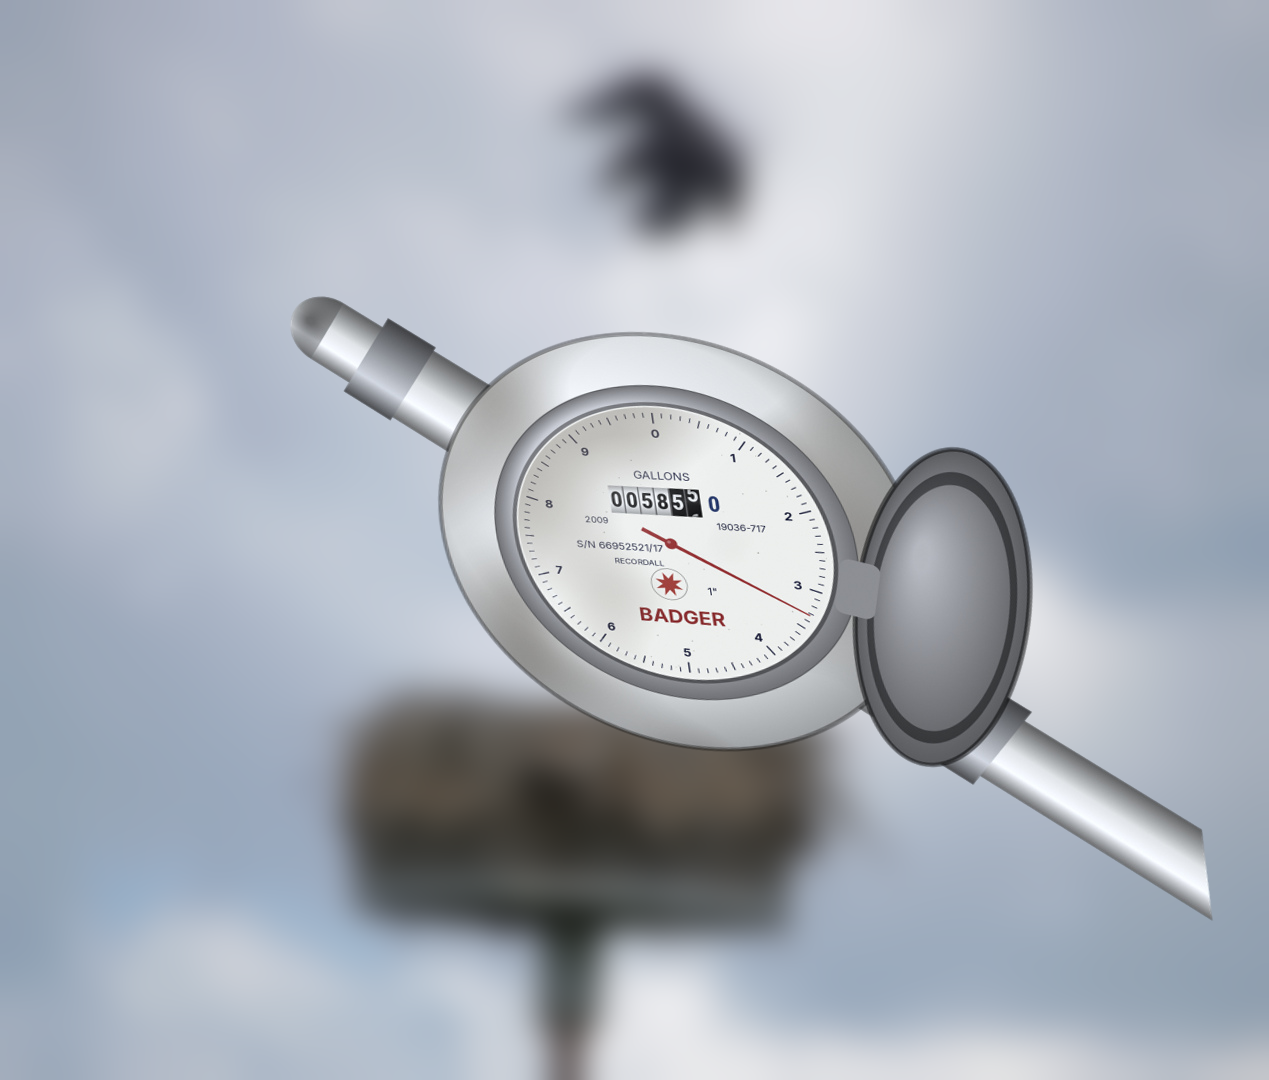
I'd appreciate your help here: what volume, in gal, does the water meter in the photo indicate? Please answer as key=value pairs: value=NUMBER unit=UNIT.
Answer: value=58553.3 unit=gal
